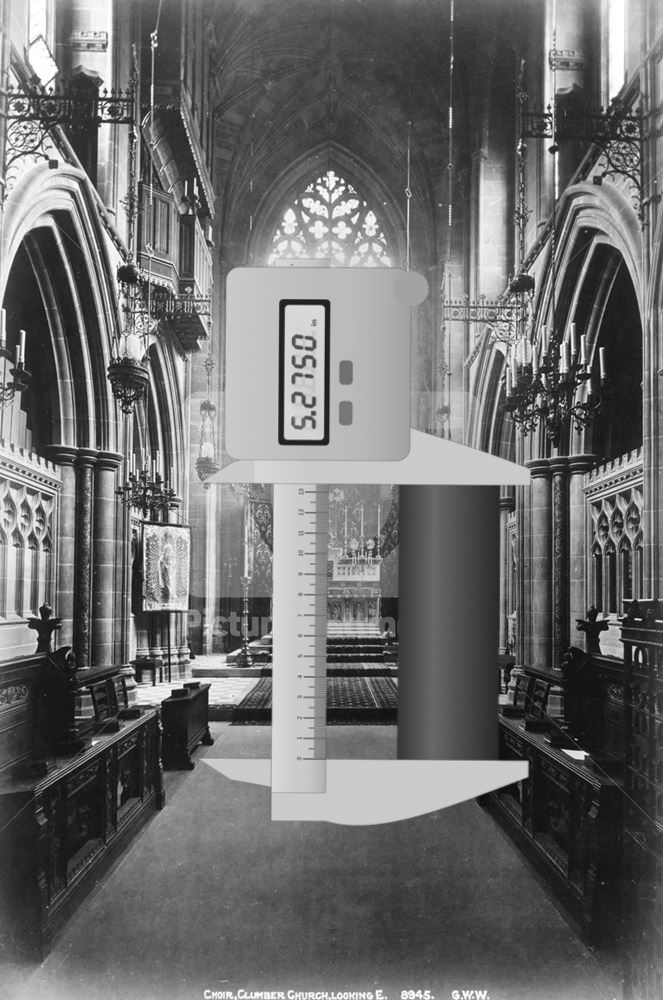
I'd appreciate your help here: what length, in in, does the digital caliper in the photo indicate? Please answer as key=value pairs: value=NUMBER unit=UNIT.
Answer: value=5.2750 unit=in
